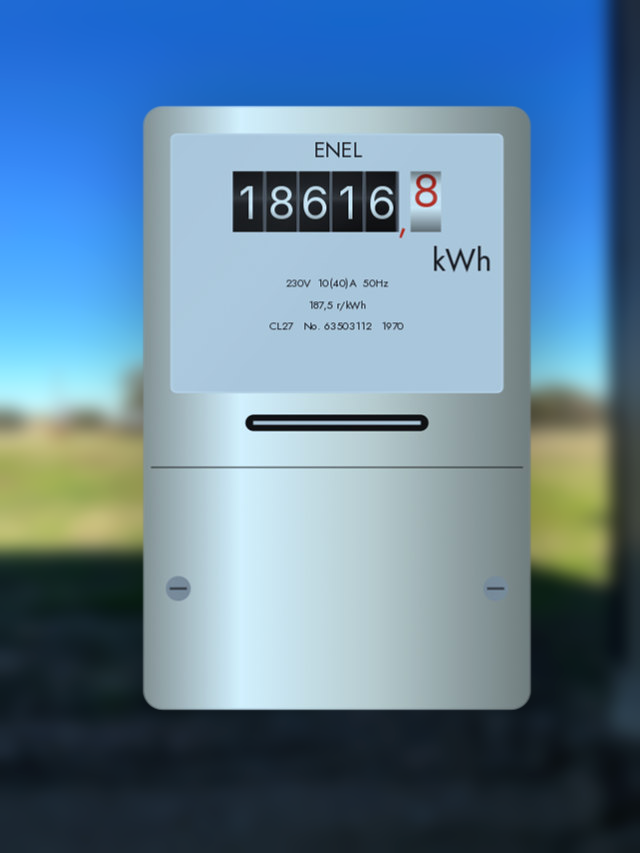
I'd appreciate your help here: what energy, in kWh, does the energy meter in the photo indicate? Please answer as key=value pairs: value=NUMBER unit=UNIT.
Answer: value=18616.8 unit=kWh
